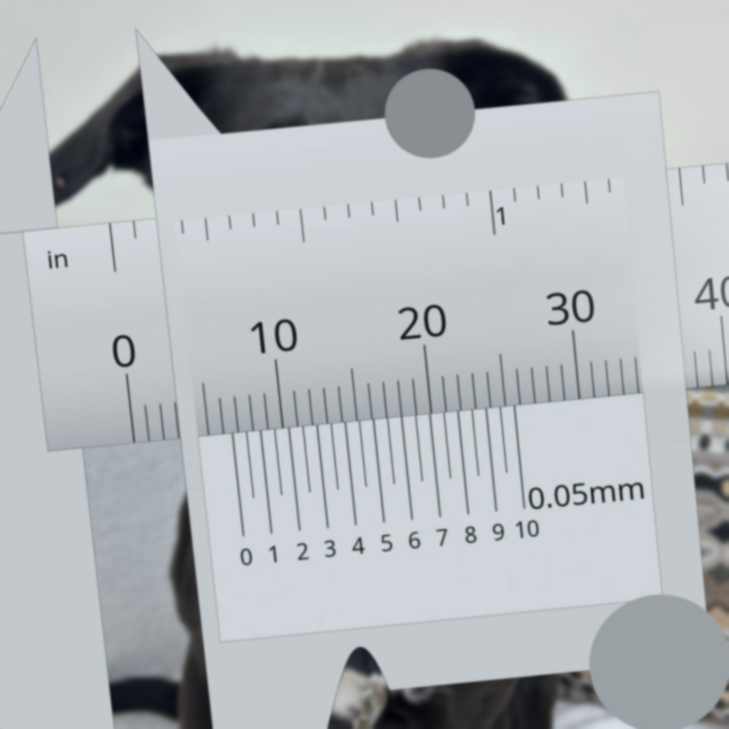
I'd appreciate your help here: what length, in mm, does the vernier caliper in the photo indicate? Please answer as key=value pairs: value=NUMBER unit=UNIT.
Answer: value=6.6 unit=mm
